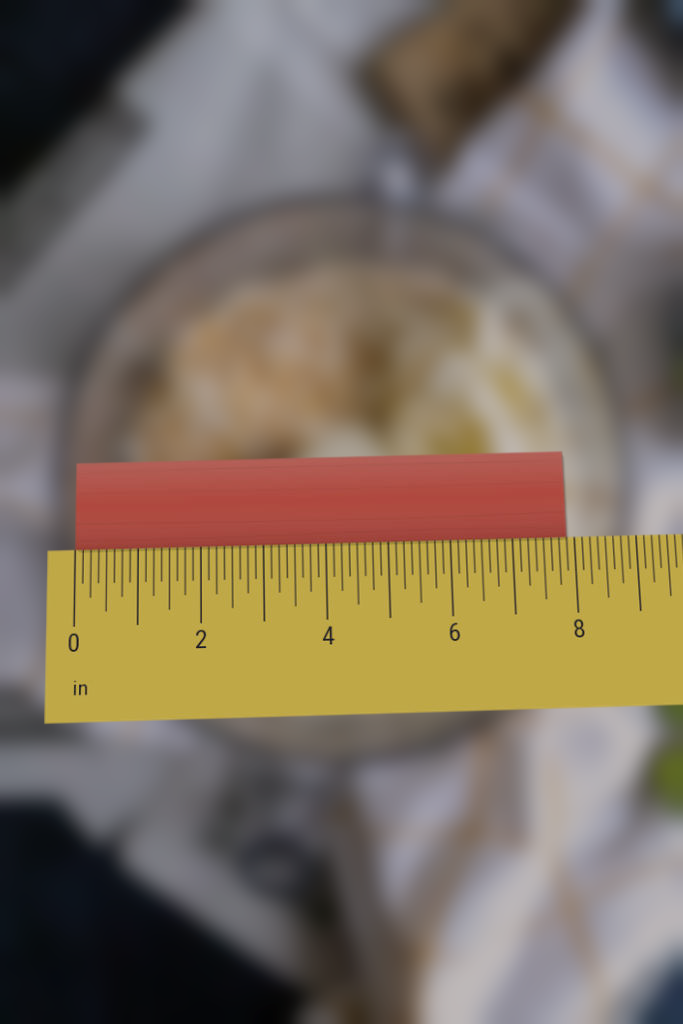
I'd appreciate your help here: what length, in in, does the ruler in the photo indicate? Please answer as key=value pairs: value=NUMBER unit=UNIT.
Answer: value=7.875 unit=in
